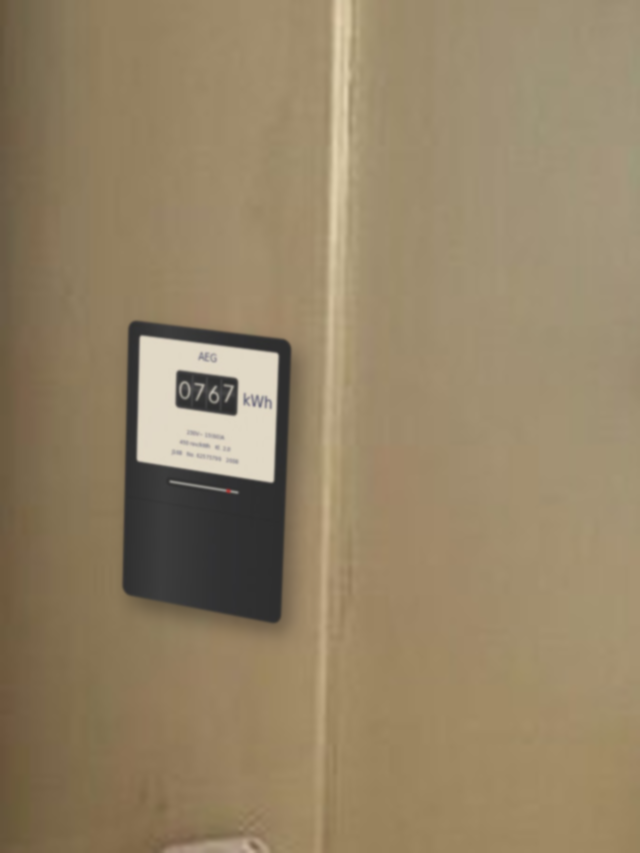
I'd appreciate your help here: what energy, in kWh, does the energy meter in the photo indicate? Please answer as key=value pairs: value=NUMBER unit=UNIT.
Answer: value=767 unit=kWh
